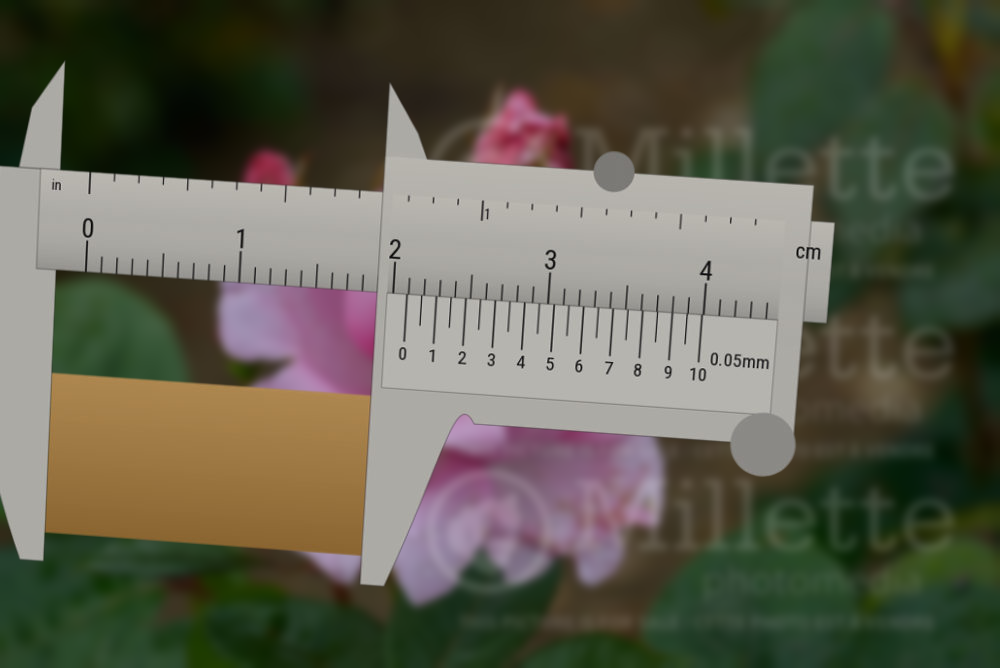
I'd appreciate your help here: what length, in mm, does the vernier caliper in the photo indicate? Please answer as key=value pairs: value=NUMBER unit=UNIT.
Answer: value=20.9 unit=mm
